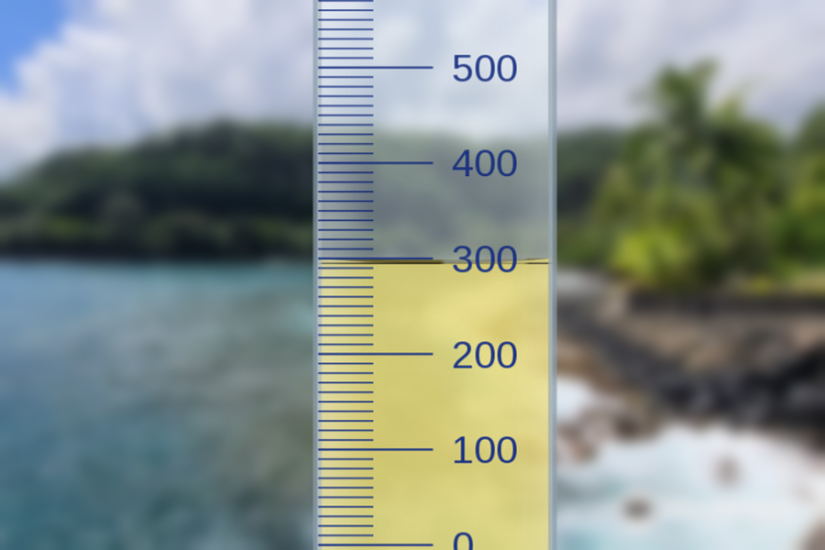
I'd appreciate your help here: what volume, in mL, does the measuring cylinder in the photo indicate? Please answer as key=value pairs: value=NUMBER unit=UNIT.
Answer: value=295 unit=mL
